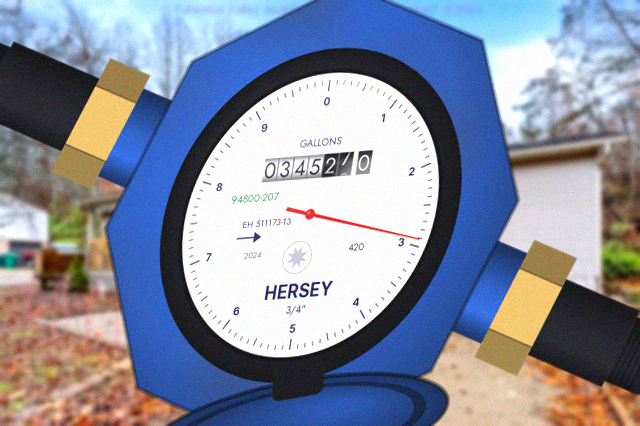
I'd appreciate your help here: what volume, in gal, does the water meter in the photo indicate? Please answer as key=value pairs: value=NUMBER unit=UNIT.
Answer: value=345272.9 unit=gal
